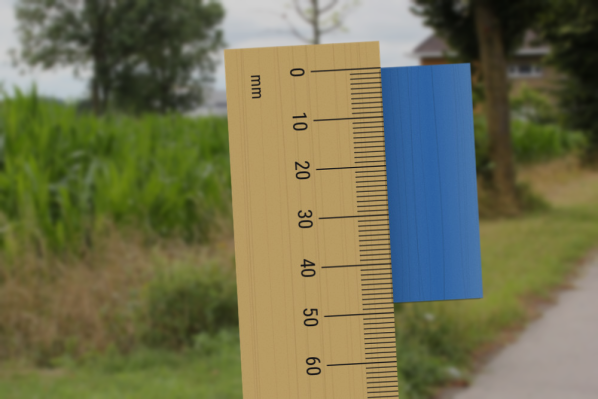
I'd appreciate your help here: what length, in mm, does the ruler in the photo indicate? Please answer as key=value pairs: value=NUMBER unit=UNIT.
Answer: value=48 unit=mm
